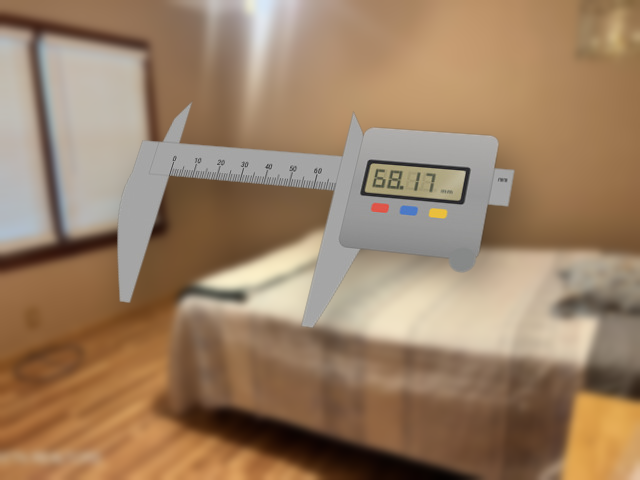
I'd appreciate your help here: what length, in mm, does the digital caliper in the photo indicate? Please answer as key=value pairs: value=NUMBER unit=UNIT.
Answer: value=68.17 unit=mm
